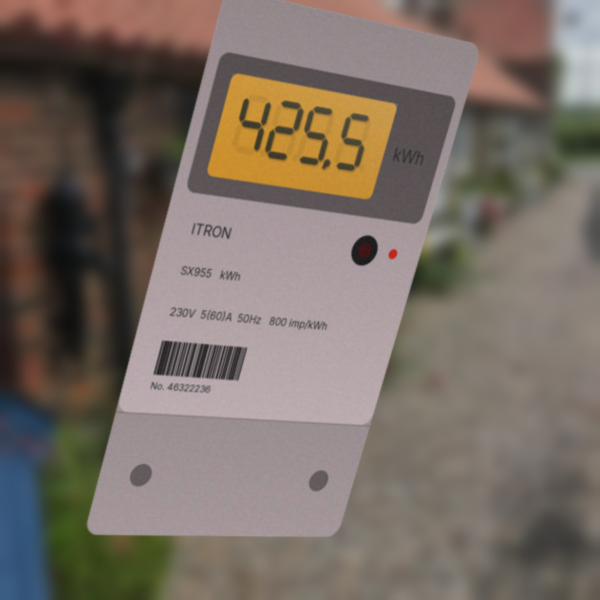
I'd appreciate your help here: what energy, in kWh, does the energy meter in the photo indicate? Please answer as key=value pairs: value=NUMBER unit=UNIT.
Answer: value=425.5 unit=kWh
